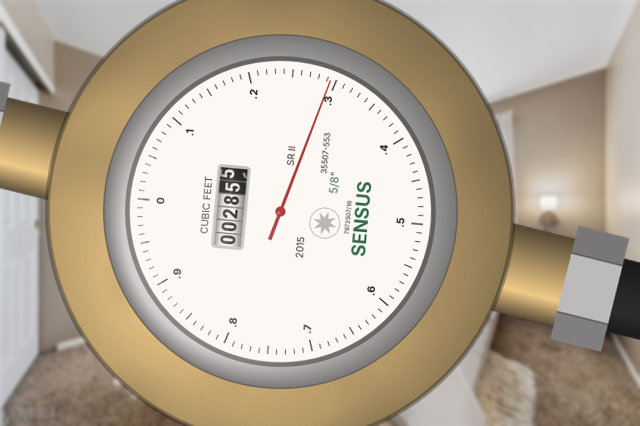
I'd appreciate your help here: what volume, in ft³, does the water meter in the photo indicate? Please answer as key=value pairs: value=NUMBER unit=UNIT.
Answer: value=2855.29 unit=ft³
